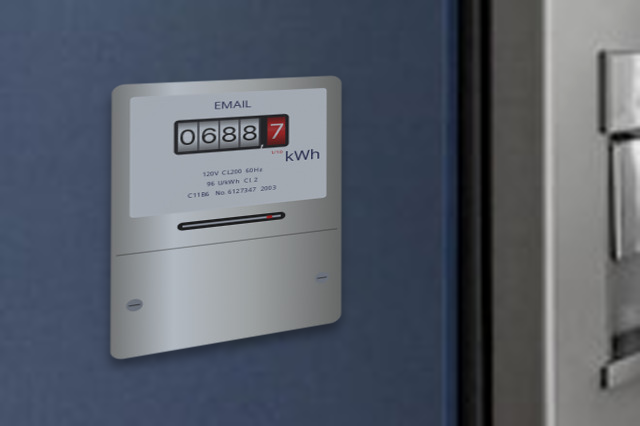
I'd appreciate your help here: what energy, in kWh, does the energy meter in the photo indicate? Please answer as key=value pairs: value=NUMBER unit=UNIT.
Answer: value=688.7 unit=kWh
